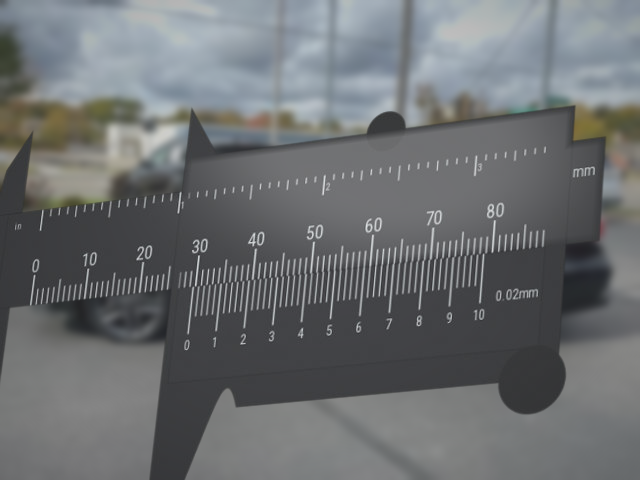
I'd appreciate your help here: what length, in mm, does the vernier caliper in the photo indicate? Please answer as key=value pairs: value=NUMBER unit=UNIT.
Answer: value=29.6 unit=mm
